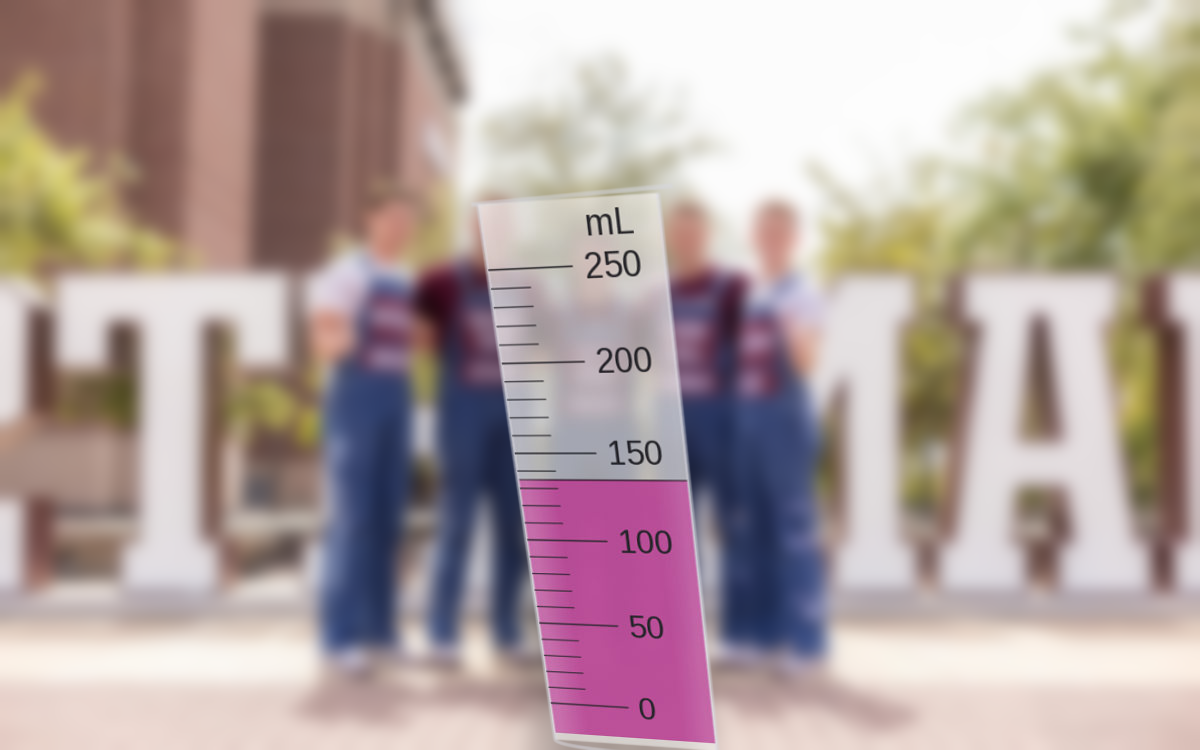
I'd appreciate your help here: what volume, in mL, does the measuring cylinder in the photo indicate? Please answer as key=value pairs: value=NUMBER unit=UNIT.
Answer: value=135 unit=mL
